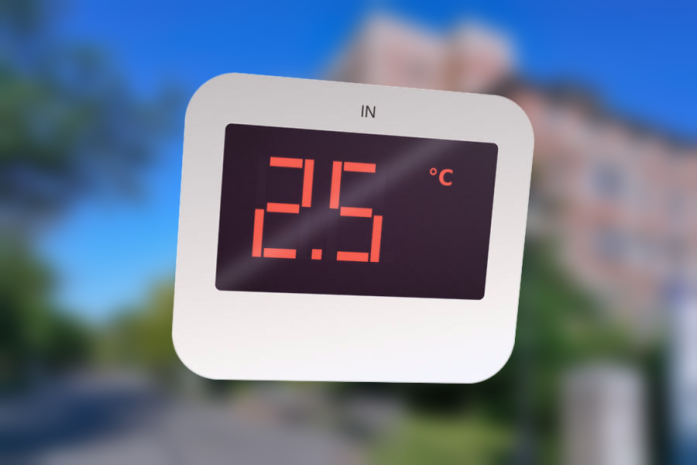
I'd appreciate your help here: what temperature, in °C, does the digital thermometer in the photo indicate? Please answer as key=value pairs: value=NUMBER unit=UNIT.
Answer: value=2.5 unit=°C
